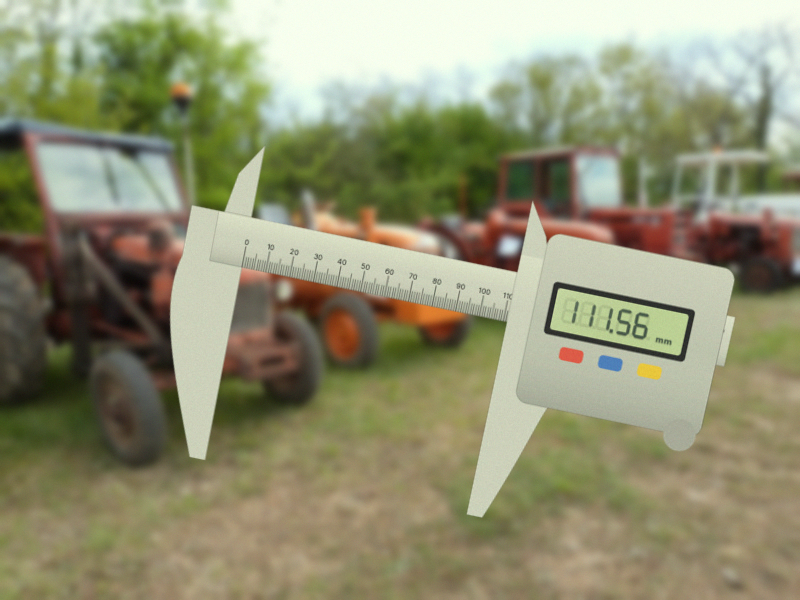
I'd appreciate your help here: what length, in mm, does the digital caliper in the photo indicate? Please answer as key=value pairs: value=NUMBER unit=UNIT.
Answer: value=111.56 unit=mm
